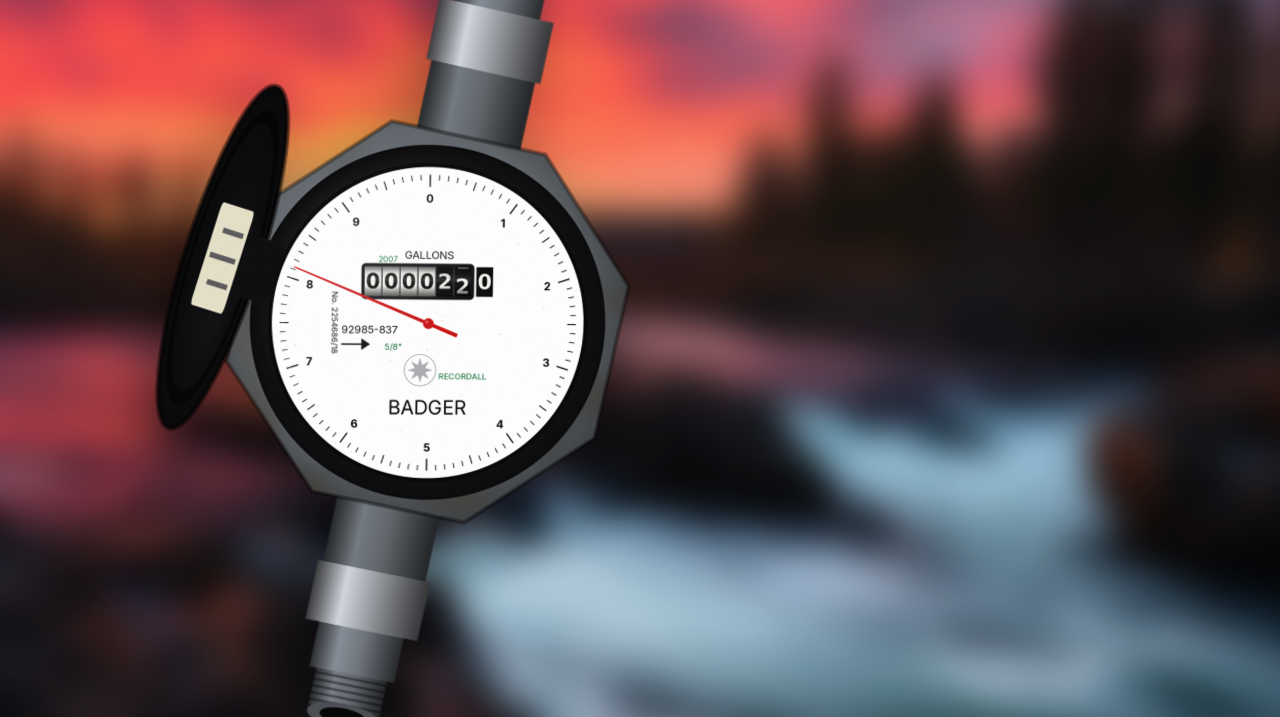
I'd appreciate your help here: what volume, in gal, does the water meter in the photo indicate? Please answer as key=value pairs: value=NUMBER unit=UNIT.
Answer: value=218.1 unit=gal
